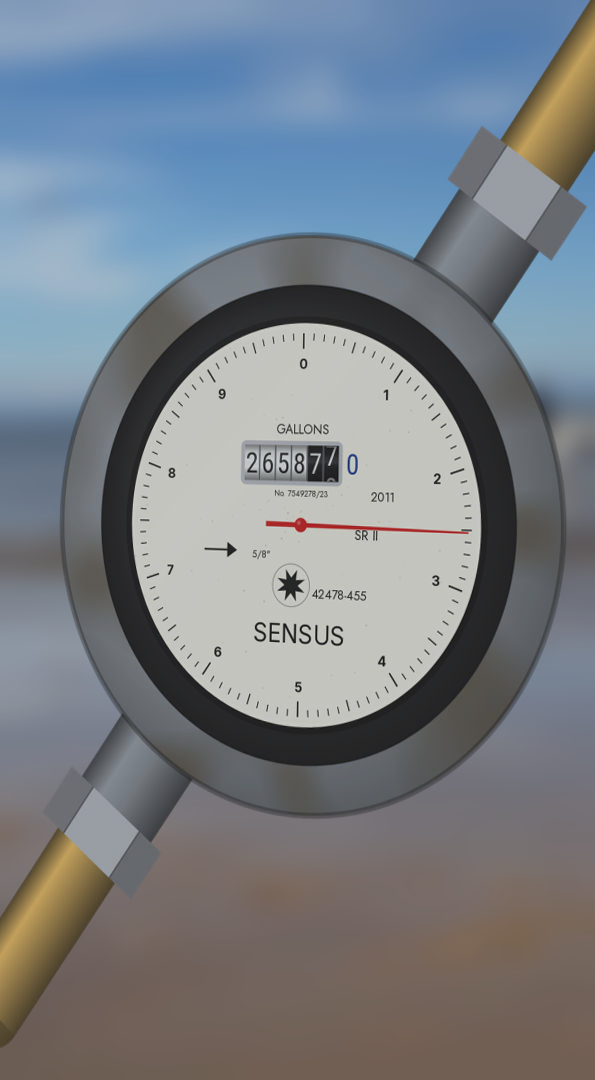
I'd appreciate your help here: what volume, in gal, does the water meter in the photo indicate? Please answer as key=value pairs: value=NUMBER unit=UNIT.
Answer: value=2658772.5 unit=gal
